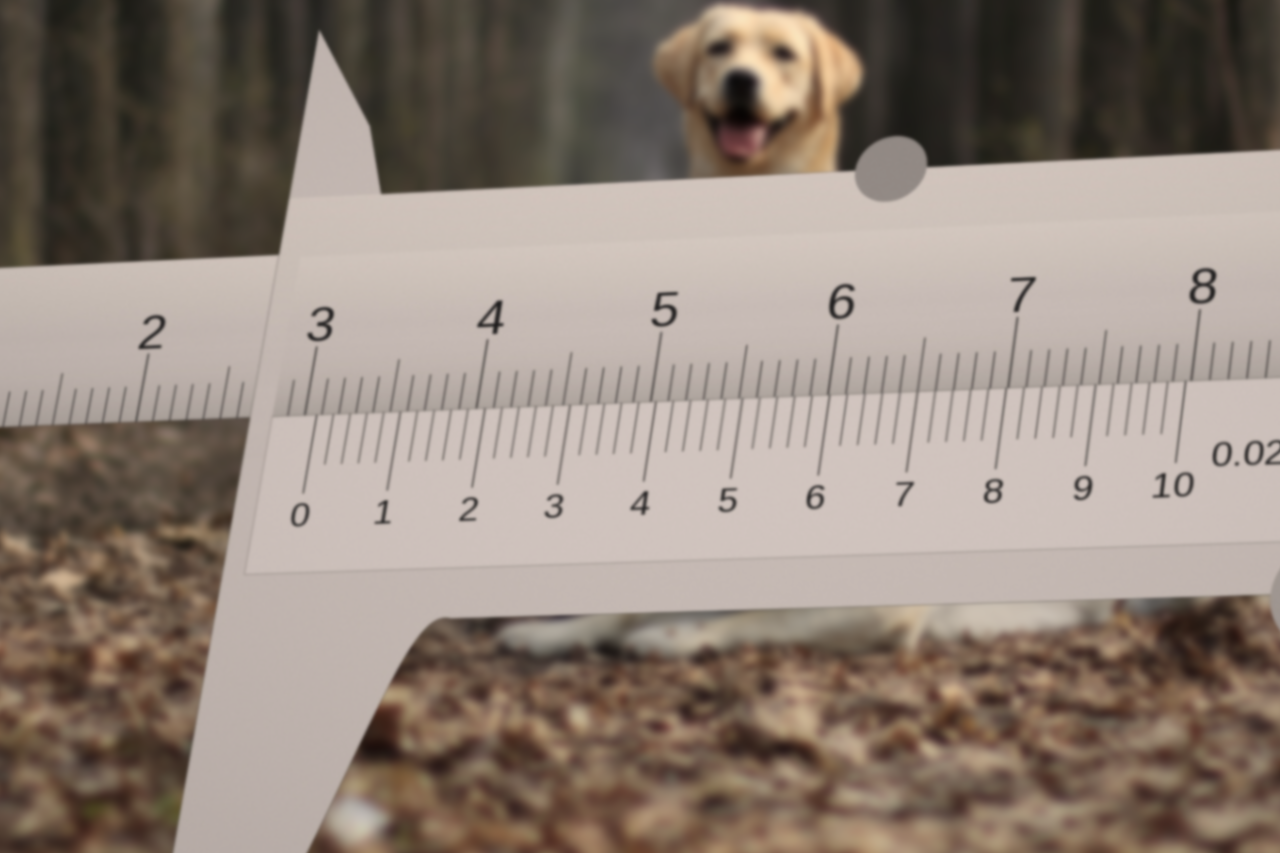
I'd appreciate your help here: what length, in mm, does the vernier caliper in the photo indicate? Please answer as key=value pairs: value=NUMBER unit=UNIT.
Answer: value=30.7 unit=mm
